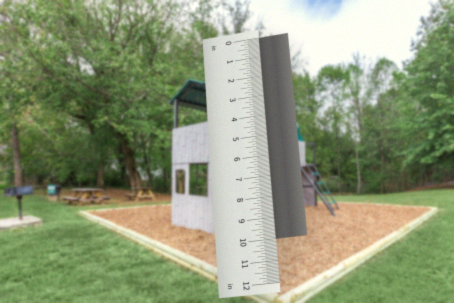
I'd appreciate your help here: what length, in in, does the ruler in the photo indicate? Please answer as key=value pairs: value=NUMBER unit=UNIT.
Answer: value=10 unit=in
